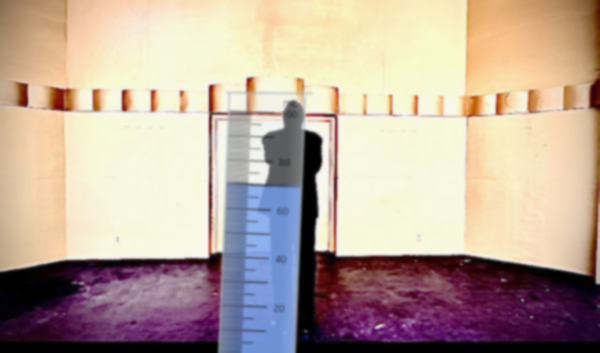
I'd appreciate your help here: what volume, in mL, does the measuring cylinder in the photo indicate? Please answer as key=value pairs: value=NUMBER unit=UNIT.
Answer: value=70 unit=mL
